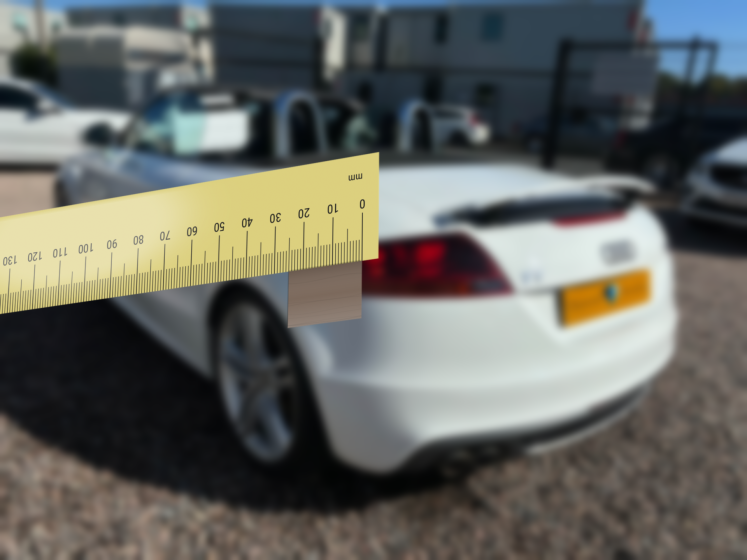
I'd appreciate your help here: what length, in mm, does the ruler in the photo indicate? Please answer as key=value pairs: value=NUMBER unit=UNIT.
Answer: value=25 unit=mm
